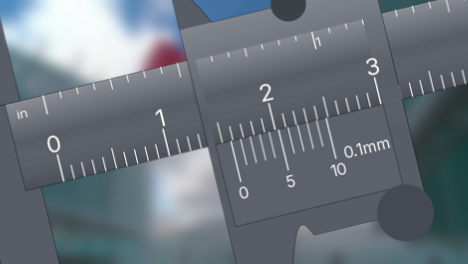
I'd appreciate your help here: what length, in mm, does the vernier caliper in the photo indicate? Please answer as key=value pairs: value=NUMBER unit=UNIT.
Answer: value=15.8 unit=mm
